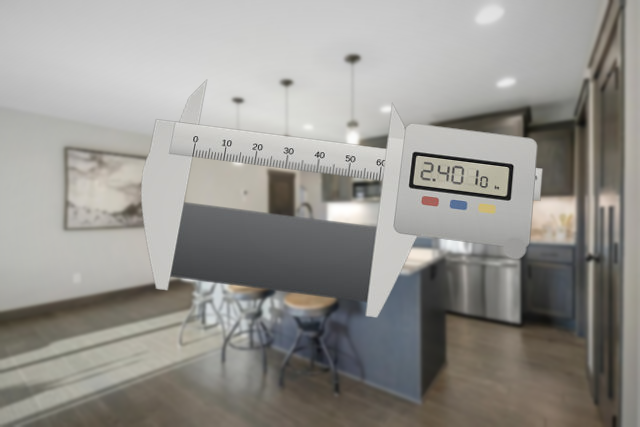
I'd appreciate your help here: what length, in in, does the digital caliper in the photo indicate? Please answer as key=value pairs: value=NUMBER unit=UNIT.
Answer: value=2.4010 unit=in
